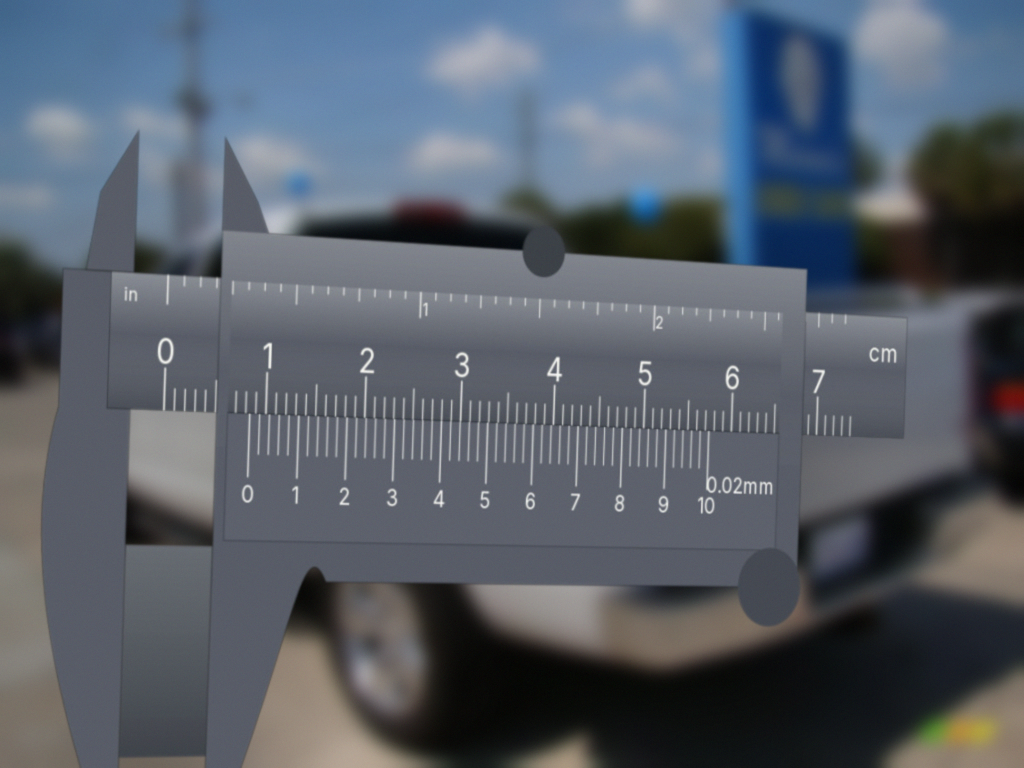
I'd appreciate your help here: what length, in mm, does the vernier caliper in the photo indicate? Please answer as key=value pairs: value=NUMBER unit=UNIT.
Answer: value=8.4 unit=mm
